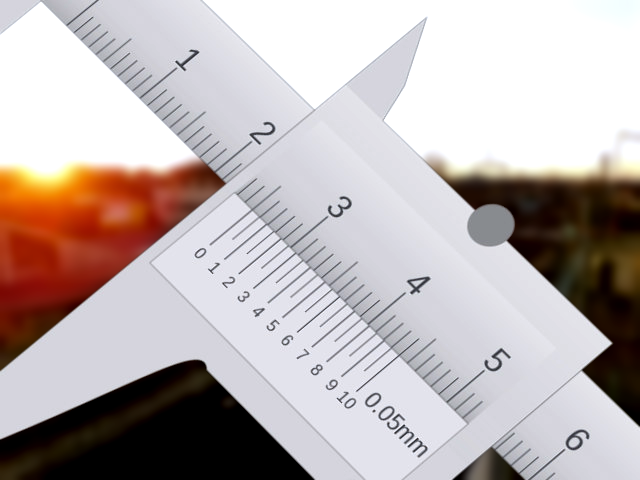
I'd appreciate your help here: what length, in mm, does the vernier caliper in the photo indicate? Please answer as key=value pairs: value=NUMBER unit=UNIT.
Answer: value=25.0 unit=mm
